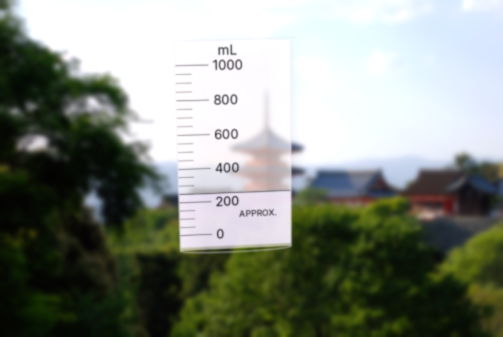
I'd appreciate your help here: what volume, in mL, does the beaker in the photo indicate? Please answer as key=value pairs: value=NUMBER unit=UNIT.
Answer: value=250 unit=mL
